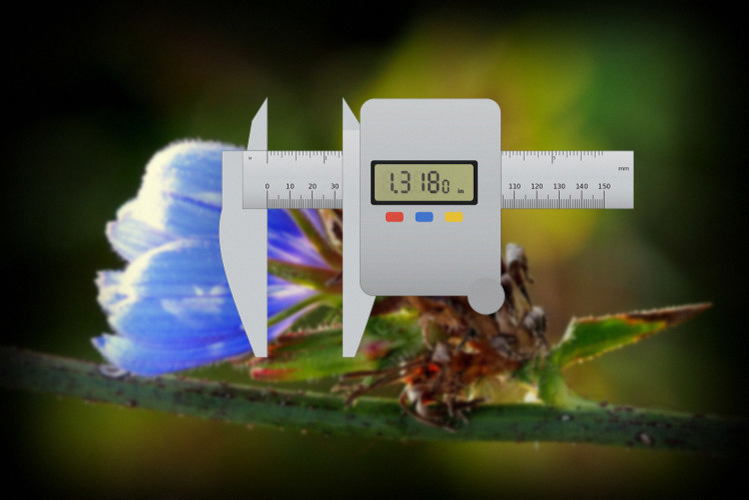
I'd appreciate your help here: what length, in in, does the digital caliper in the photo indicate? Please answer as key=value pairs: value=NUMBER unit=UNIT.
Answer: value=1.3180 unit=in
